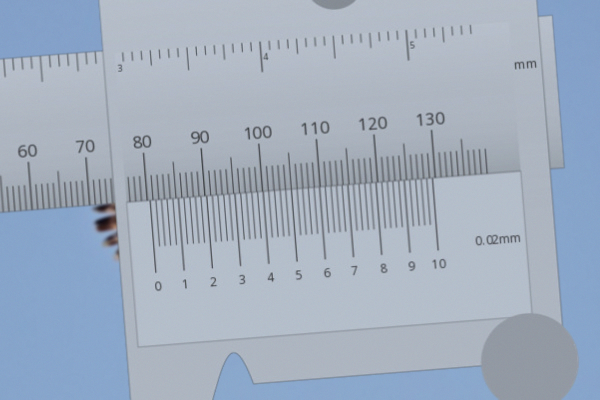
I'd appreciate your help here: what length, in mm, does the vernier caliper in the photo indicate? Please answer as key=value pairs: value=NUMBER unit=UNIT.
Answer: value=80.5 unit=mm
